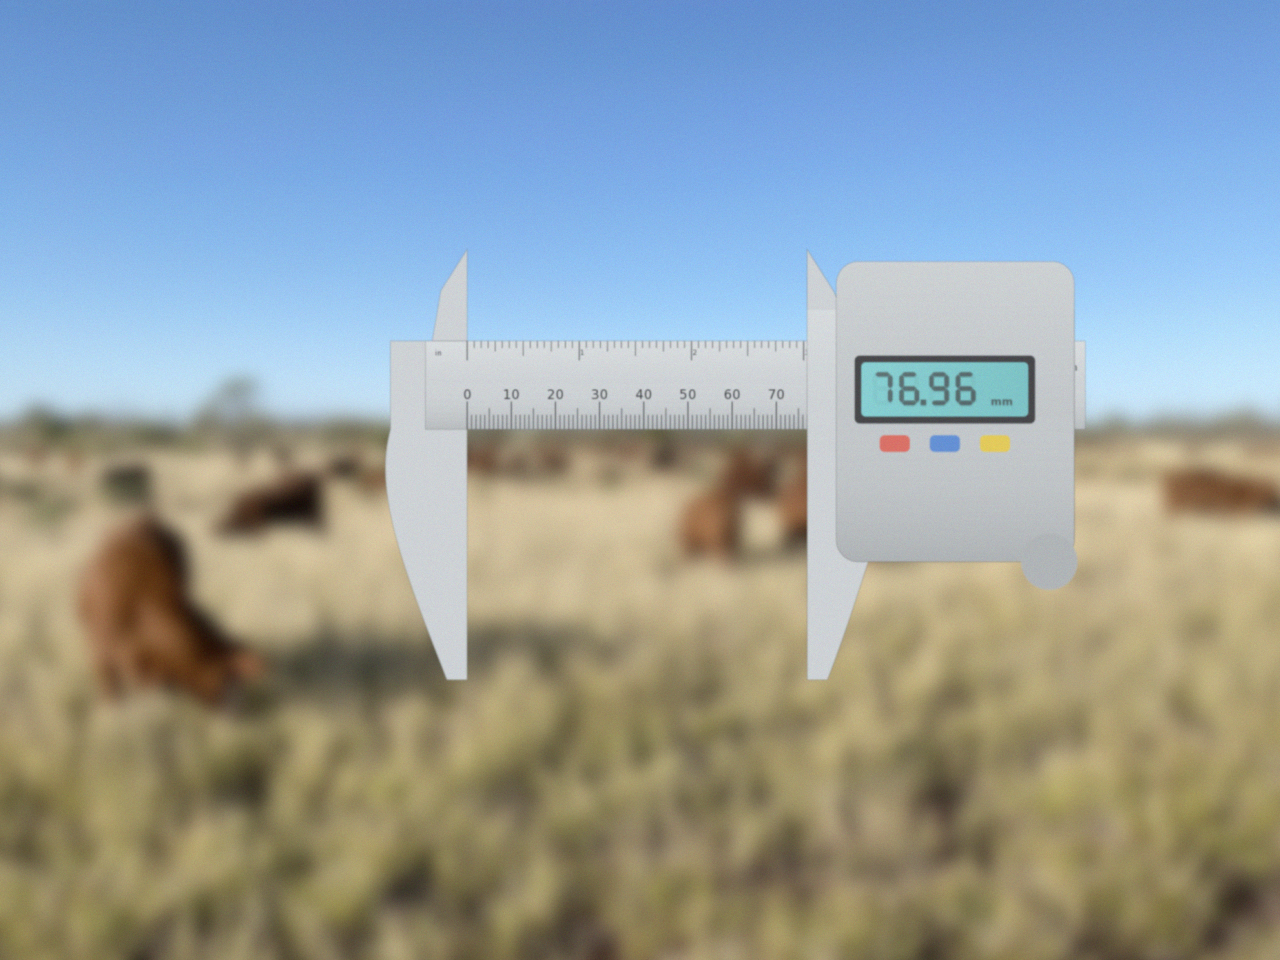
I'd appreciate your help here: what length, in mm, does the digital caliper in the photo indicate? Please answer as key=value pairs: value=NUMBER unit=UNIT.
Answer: value=76.96 unit=mm
